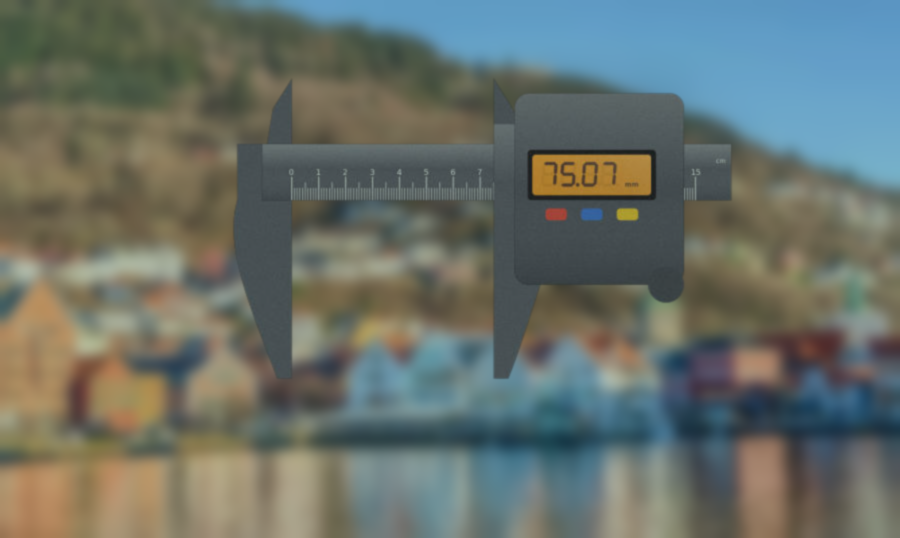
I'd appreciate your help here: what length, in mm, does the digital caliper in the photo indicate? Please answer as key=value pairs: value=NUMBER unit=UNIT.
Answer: value=75.07 unit=mm
